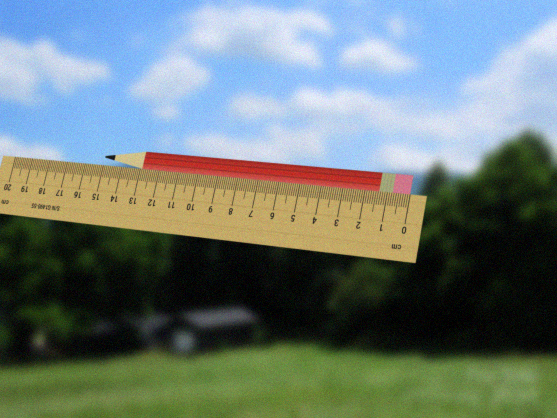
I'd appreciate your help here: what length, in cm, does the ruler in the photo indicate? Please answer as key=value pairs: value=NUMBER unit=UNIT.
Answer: value=15 unit=cm
